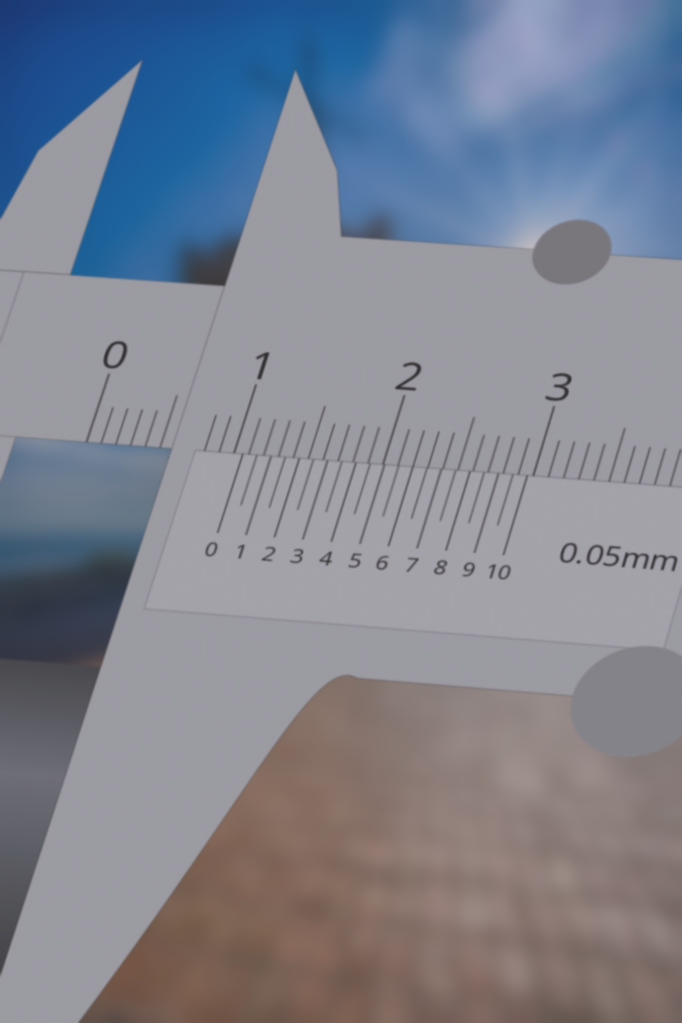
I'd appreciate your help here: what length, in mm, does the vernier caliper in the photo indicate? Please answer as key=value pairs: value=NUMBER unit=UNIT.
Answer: value=10.6 unit=mm
